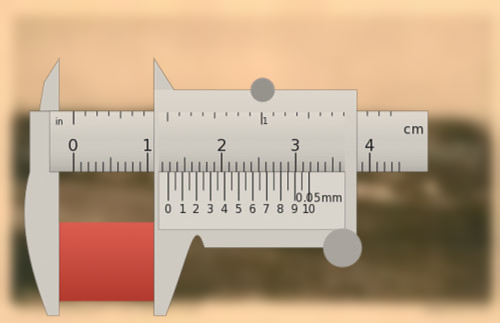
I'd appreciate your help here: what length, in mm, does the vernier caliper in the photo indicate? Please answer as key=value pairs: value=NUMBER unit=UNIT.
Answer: value=12.8 unit=mm
